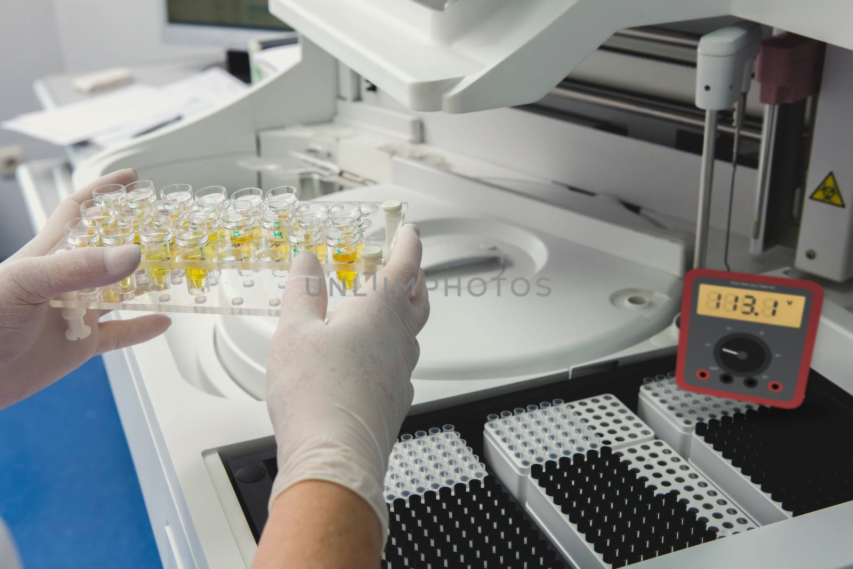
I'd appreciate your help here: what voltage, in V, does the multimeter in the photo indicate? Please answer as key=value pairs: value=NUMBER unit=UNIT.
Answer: value=113.1 unit=V
